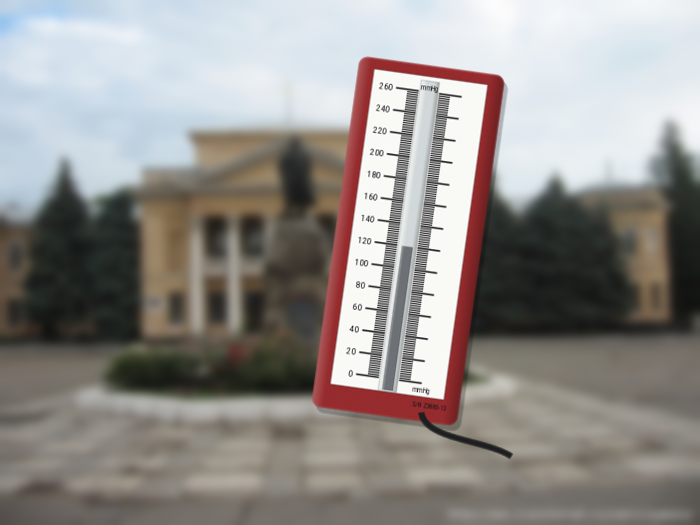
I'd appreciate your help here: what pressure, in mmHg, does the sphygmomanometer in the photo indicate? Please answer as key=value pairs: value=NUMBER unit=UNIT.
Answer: value=120 unit=mmHg
